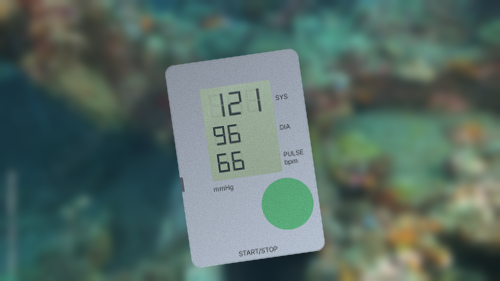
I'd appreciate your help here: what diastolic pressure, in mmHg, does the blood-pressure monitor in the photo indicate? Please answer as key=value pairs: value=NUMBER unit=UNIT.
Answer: value=96 unit=mmHg
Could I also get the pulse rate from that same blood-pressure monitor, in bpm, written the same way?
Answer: value=66 unit=bpm
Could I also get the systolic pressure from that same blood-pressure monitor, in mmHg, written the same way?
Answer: value=121 unit=mmHg
